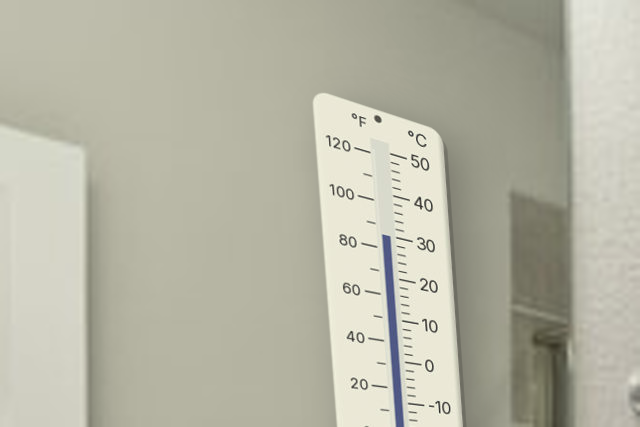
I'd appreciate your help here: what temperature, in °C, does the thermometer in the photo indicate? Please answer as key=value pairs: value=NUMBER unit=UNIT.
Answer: value=30 unit=°C
